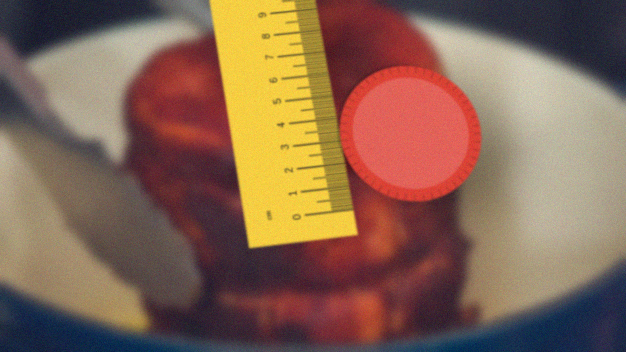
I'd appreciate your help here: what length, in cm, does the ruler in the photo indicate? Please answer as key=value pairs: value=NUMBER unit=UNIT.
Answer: value=6 unit=cm
